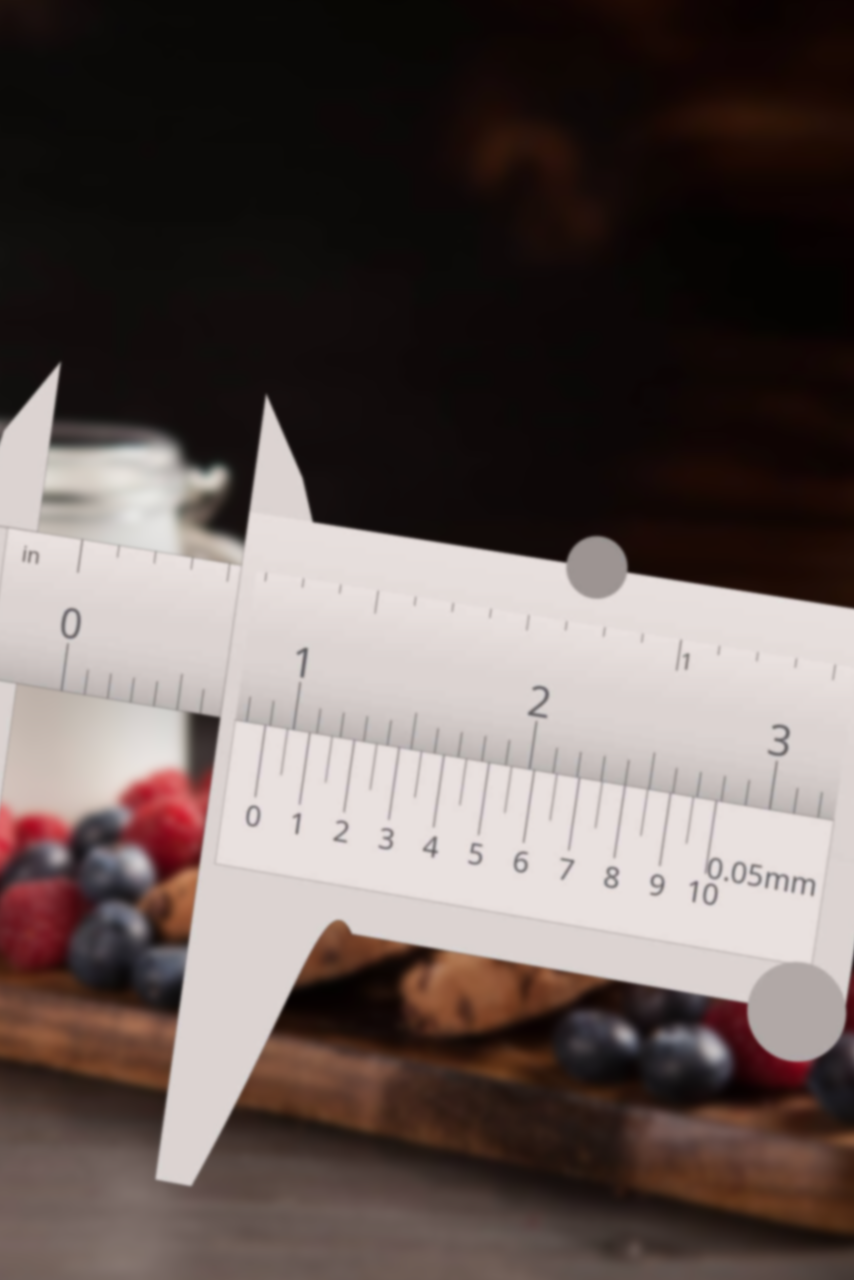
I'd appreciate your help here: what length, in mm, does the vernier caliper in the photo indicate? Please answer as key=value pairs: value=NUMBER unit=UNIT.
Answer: value=8.8 unit=mm
